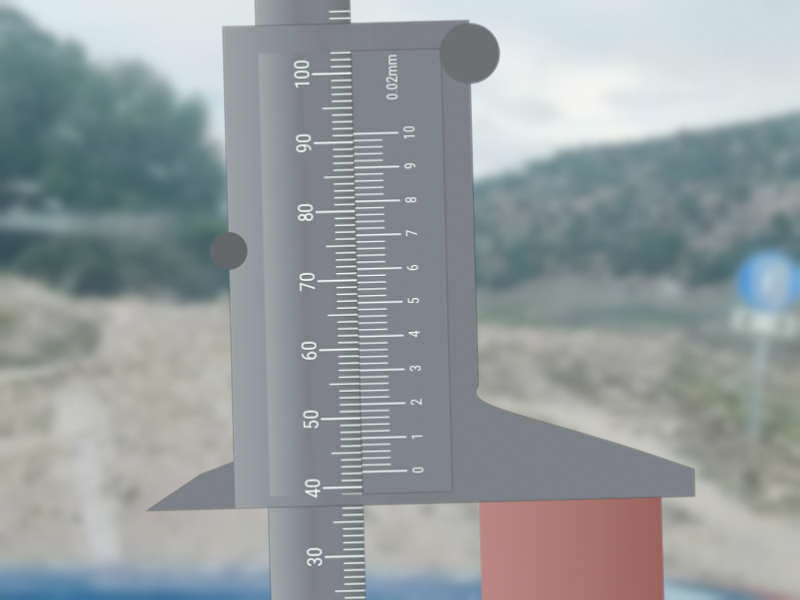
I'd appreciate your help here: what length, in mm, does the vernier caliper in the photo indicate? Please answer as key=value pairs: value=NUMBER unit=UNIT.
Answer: value=42.2 unit=mm
